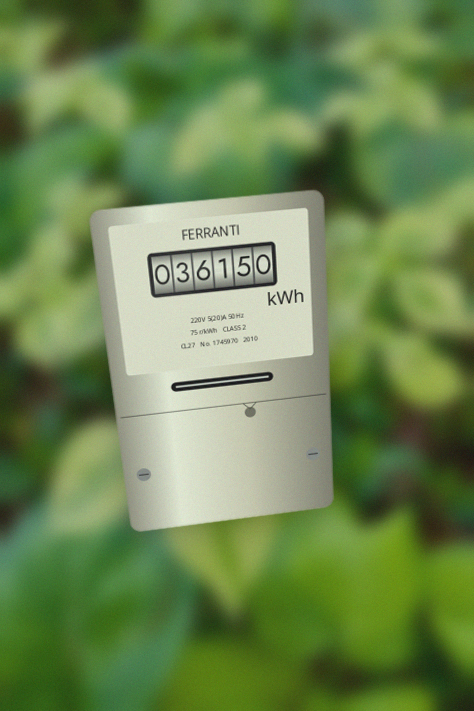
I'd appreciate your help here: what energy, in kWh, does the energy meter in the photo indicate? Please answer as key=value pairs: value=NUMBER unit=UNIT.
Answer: value=36150 unit=kWh
